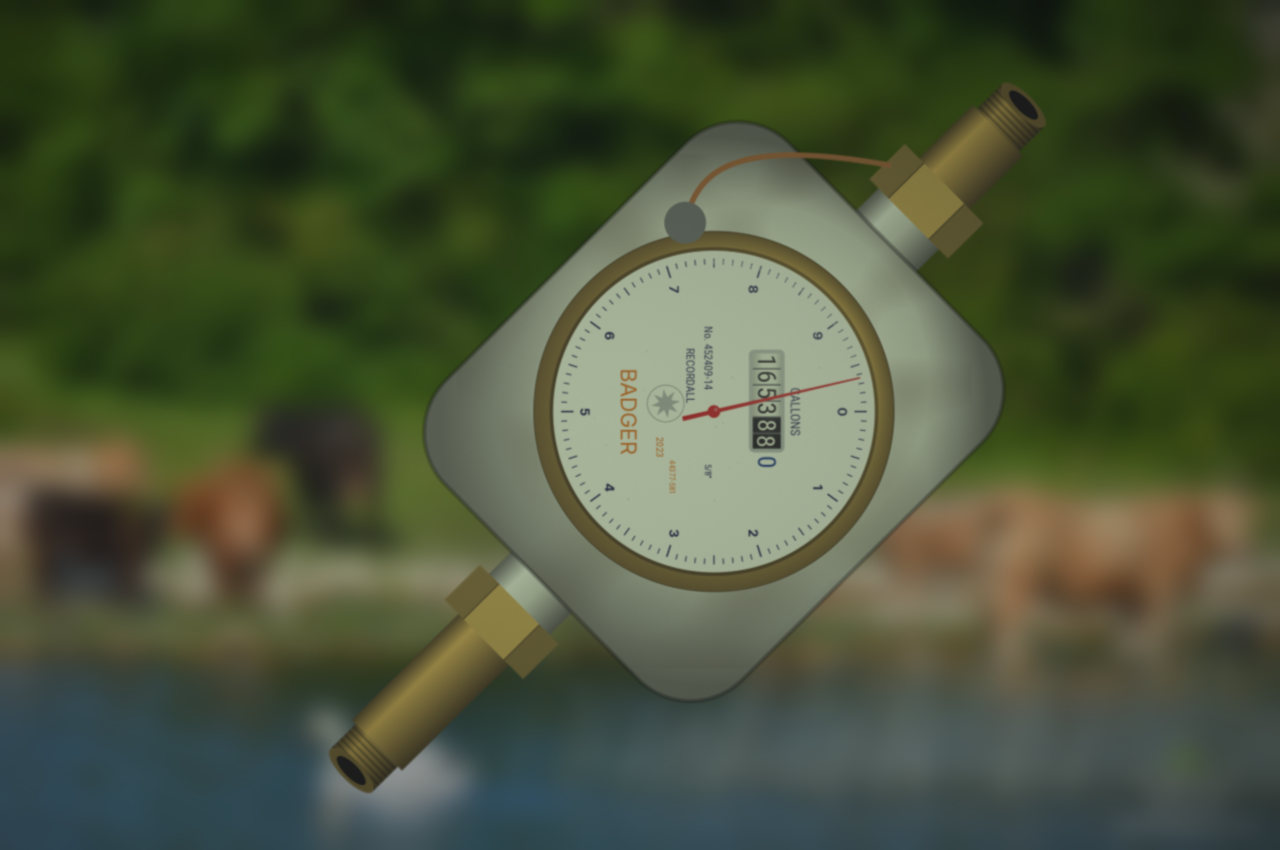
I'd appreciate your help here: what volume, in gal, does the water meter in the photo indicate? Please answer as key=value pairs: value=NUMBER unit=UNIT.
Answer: value=1653879.6 unit=gal
